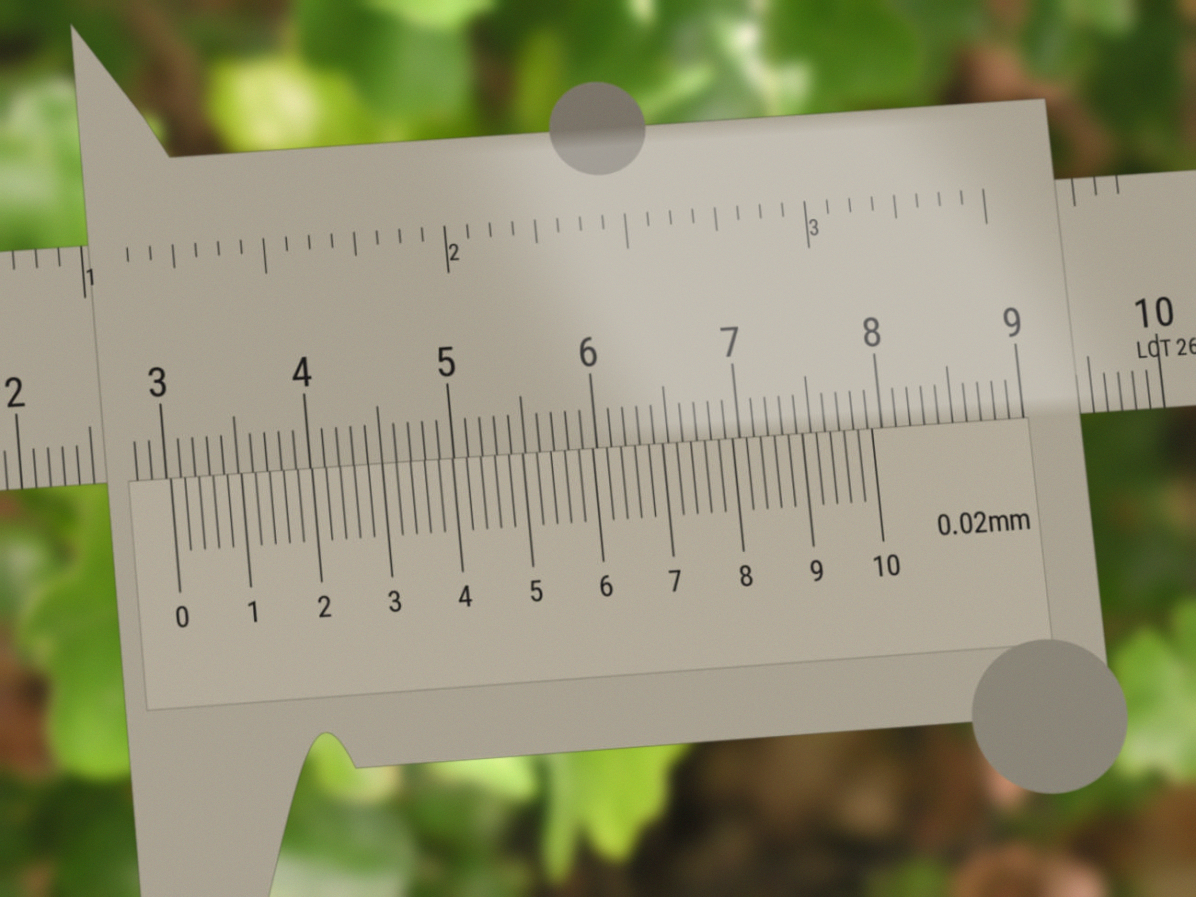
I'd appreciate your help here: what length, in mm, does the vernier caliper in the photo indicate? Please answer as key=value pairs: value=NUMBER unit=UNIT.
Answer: value=30.3 unit=mm
